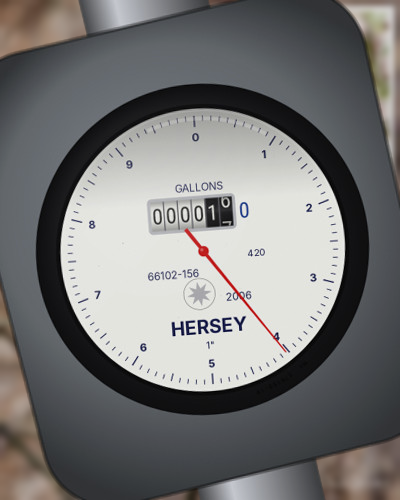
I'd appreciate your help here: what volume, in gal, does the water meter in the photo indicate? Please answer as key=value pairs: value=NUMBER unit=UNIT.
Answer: value=164.0 unit=gal
